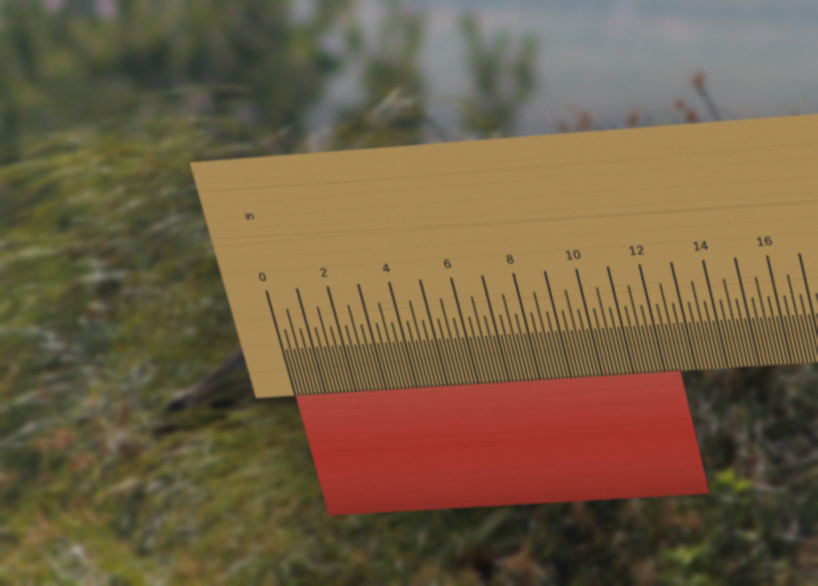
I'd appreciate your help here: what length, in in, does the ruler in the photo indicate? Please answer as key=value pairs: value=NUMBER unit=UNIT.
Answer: value=12.5 unit=in
